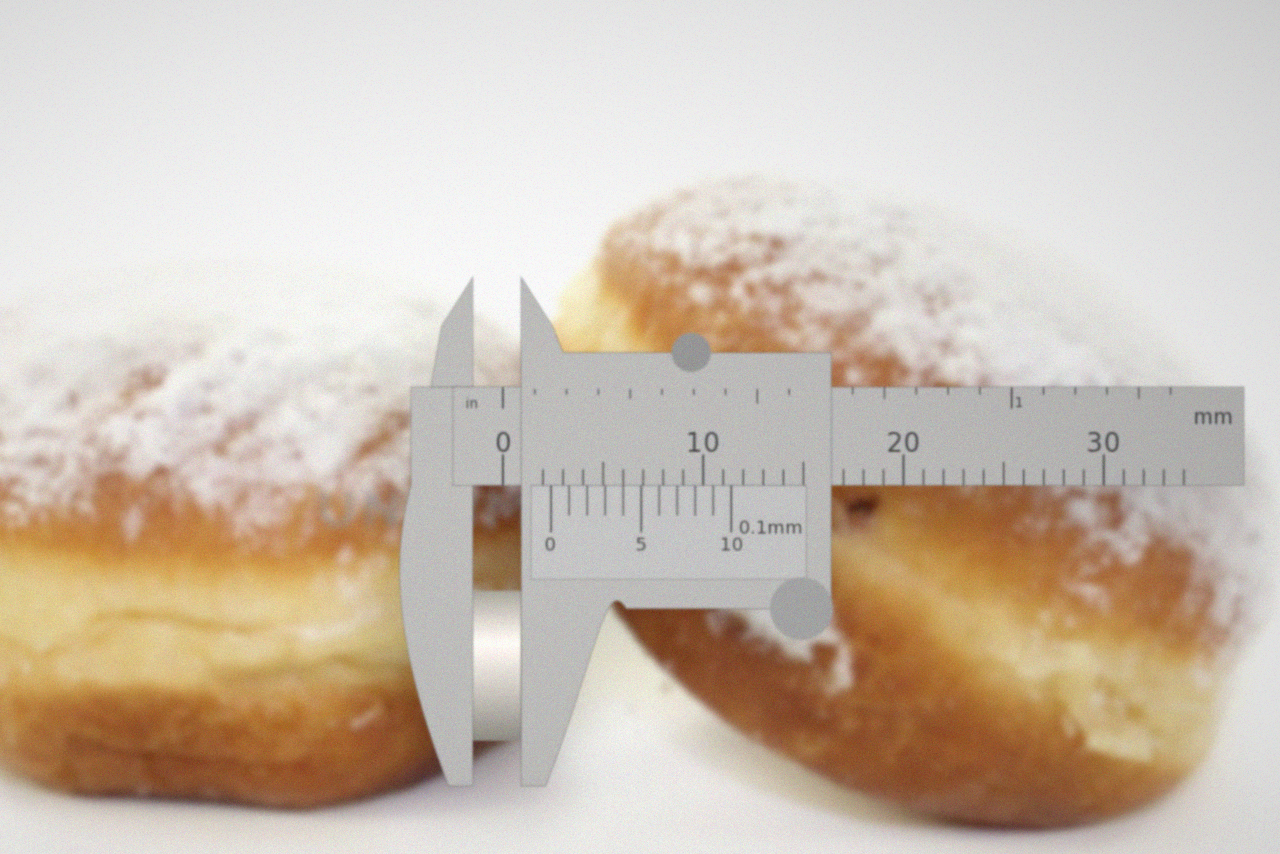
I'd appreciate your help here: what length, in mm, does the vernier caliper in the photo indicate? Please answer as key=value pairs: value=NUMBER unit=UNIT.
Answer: value=2.4 unit=mm
